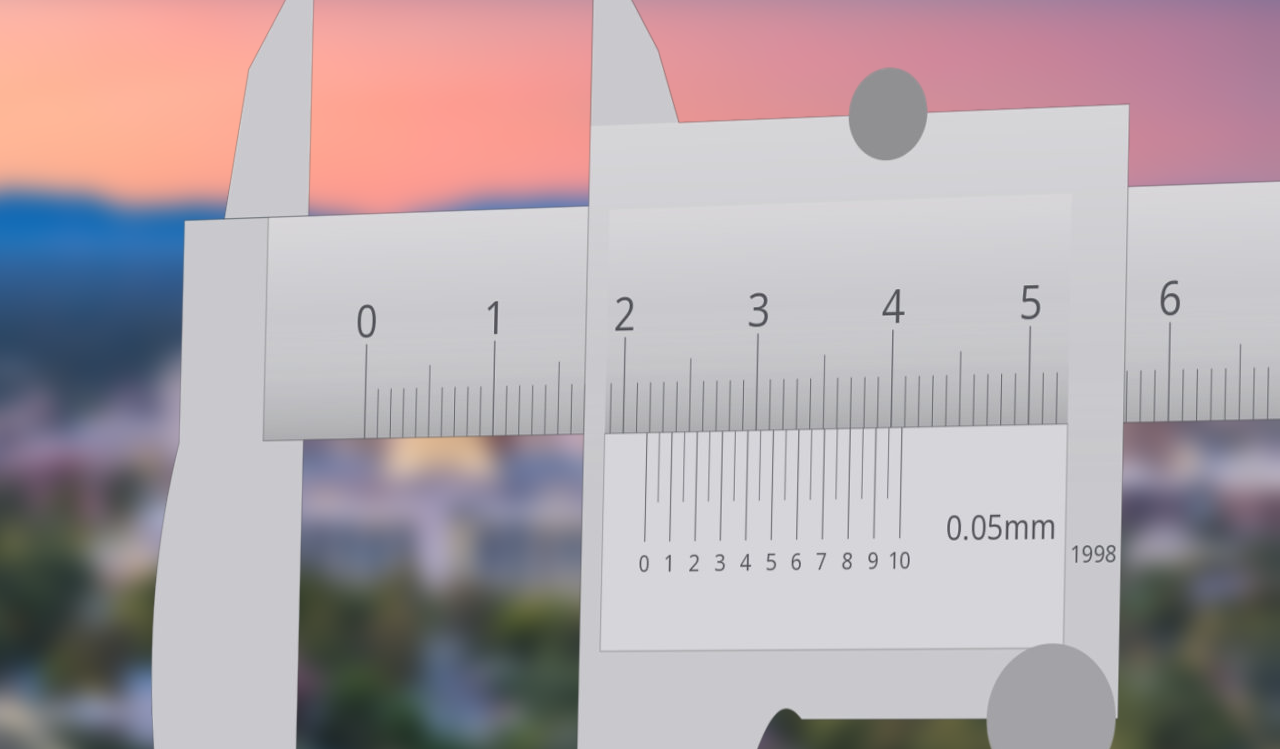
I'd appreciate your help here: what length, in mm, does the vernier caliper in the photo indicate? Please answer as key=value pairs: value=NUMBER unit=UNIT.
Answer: value=21.8 unit=mm
